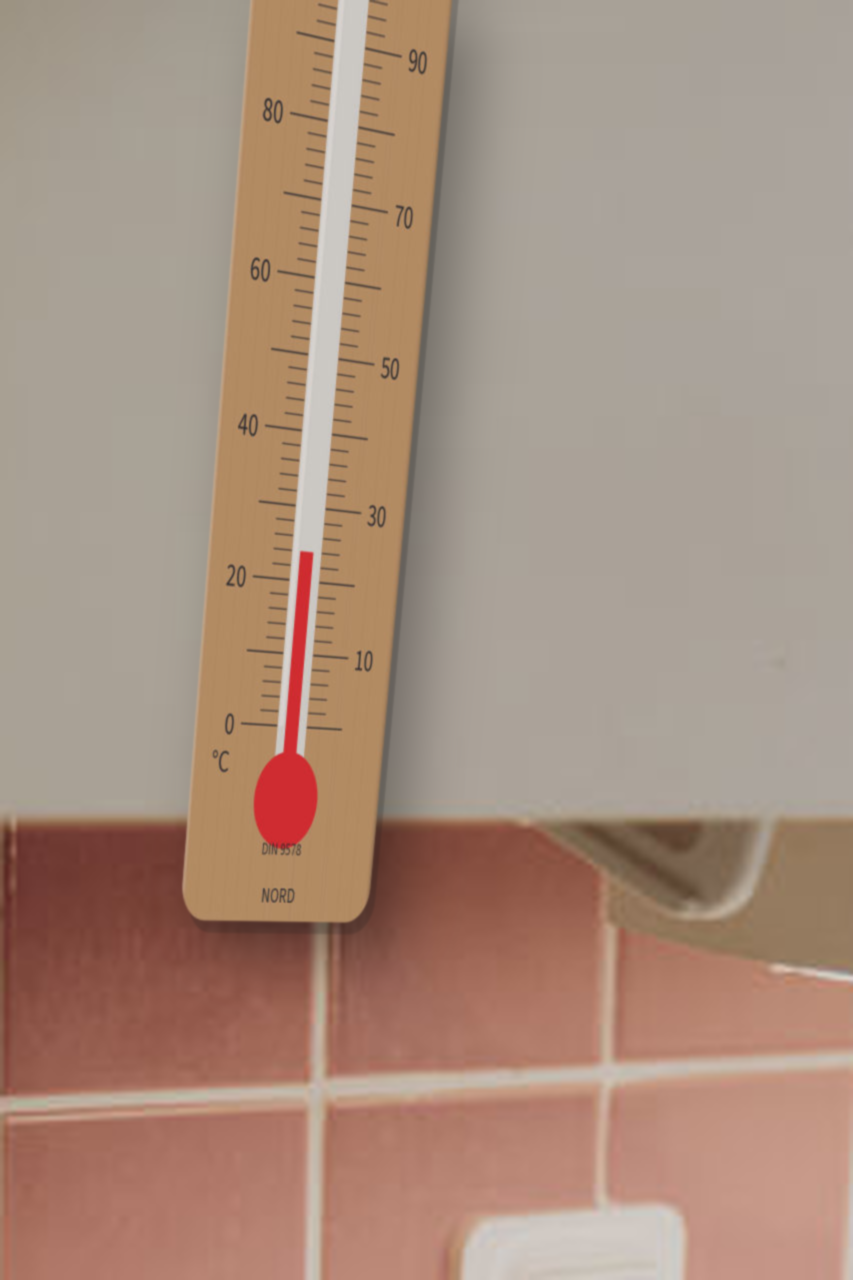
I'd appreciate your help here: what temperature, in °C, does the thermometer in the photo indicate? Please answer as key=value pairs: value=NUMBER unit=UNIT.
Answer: value=24 unit=°C
